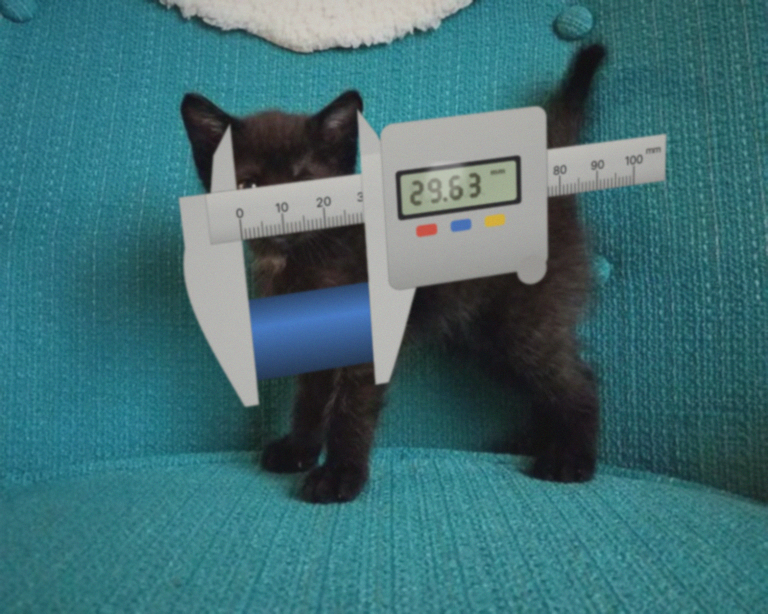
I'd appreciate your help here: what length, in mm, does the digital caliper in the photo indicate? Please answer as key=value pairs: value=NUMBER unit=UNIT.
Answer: value=29.63 unit=mm
